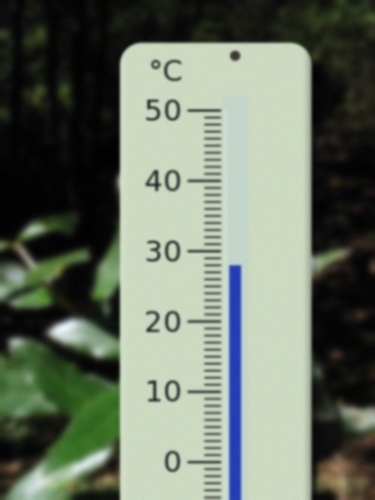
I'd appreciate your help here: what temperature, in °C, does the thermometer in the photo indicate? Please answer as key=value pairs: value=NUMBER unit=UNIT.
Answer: value=28 unit=°C
